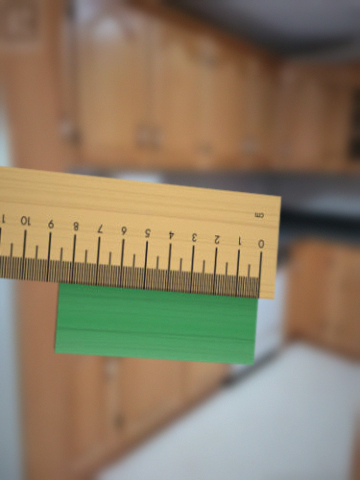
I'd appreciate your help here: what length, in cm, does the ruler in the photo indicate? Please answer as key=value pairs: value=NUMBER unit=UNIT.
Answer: value=8.5 unit=cm
